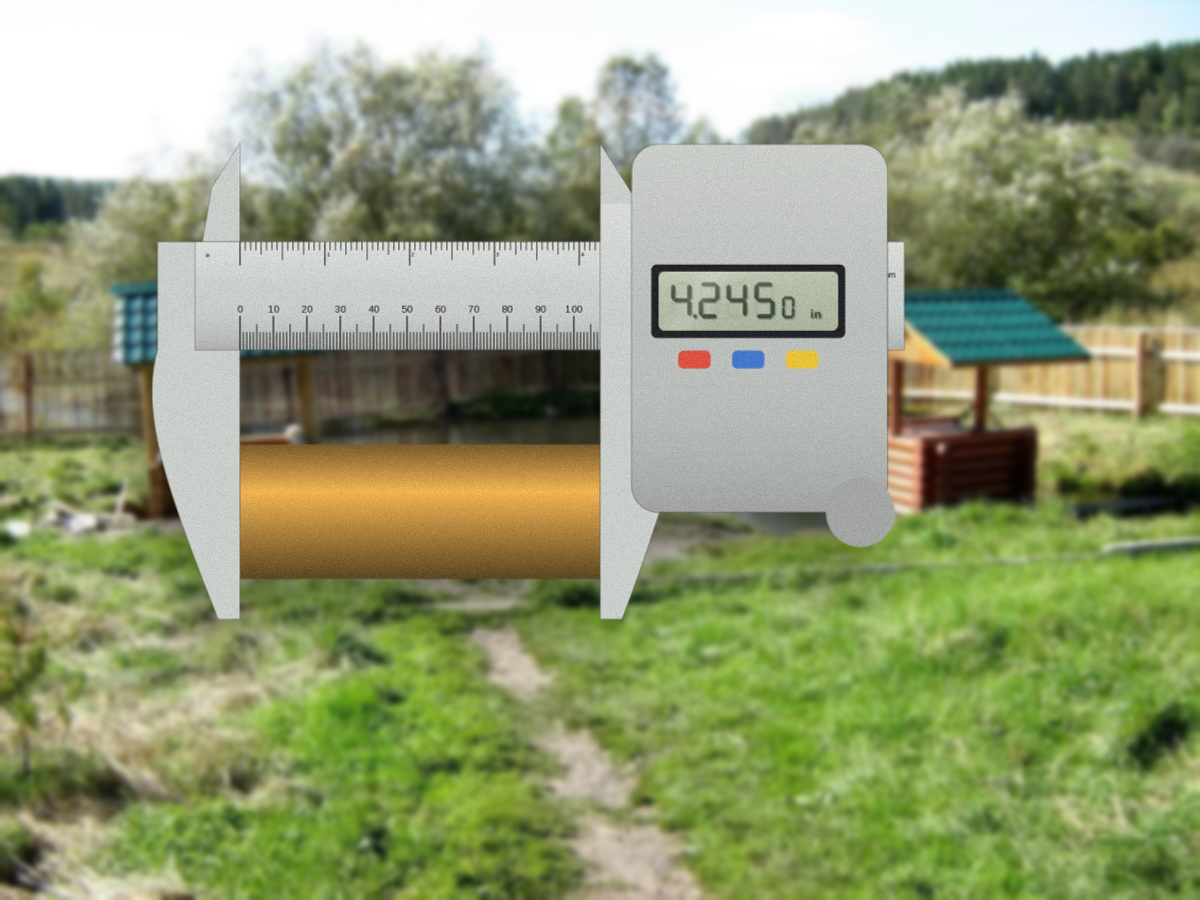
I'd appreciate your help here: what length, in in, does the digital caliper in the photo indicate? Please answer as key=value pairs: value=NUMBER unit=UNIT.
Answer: value=4.2450 unit=in
